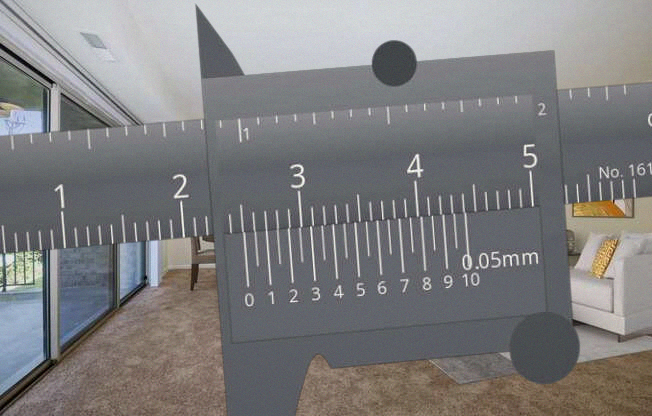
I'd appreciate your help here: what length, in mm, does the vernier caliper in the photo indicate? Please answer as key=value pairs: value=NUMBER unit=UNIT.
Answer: value=25.1 unit=mm
